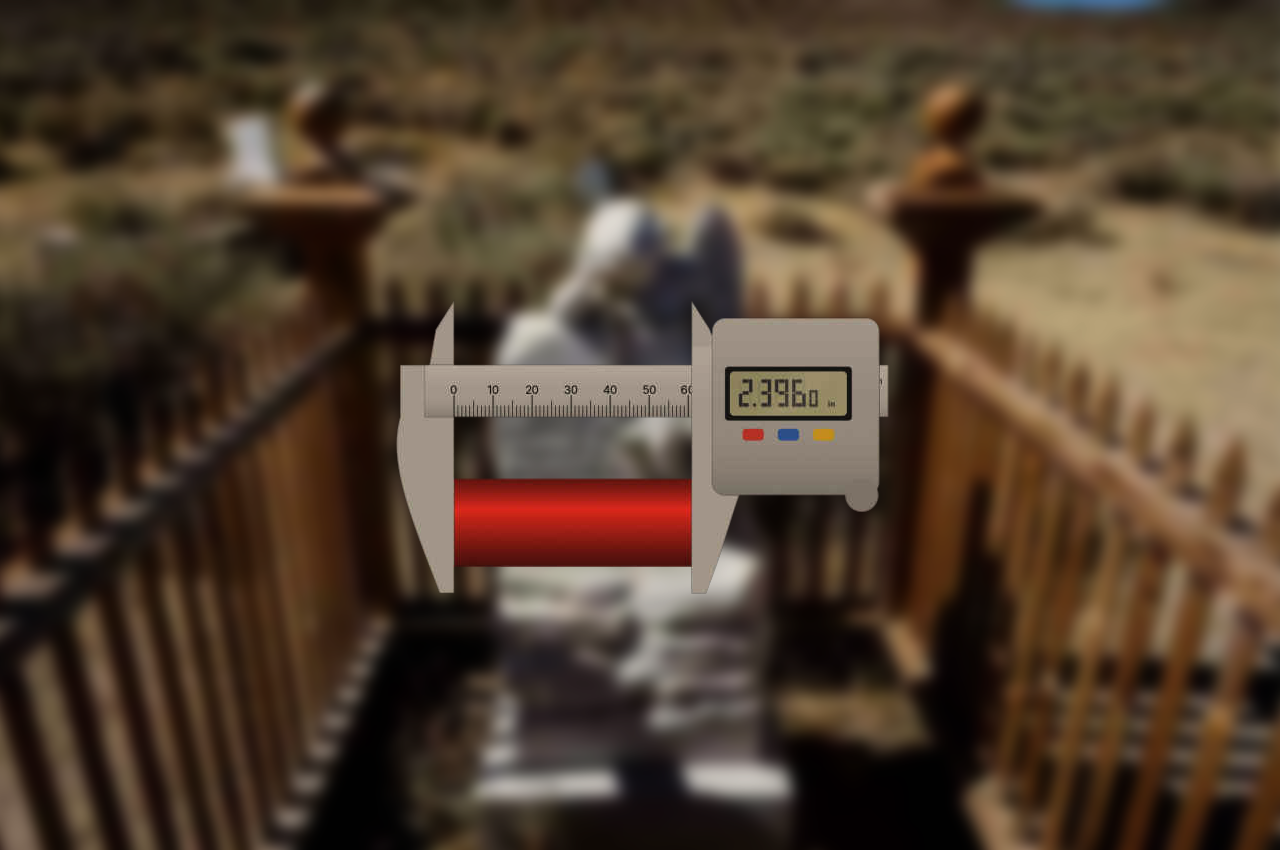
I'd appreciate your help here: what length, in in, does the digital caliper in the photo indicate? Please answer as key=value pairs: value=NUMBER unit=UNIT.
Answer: value=2.3960 unit=in
